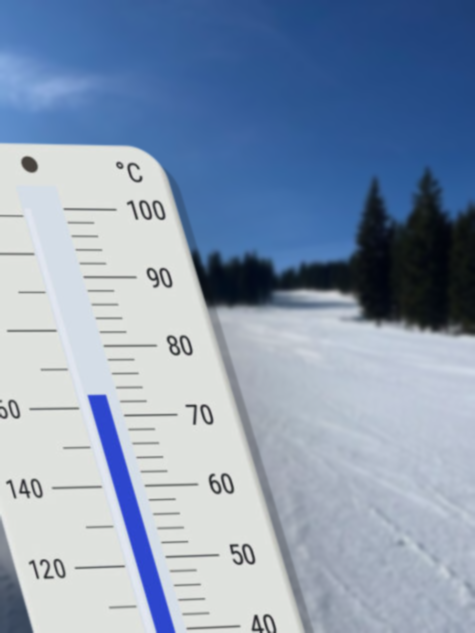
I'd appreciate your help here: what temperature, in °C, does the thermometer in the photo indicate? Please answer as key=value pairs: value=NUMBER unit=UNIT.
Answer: value=73 unit=°C
